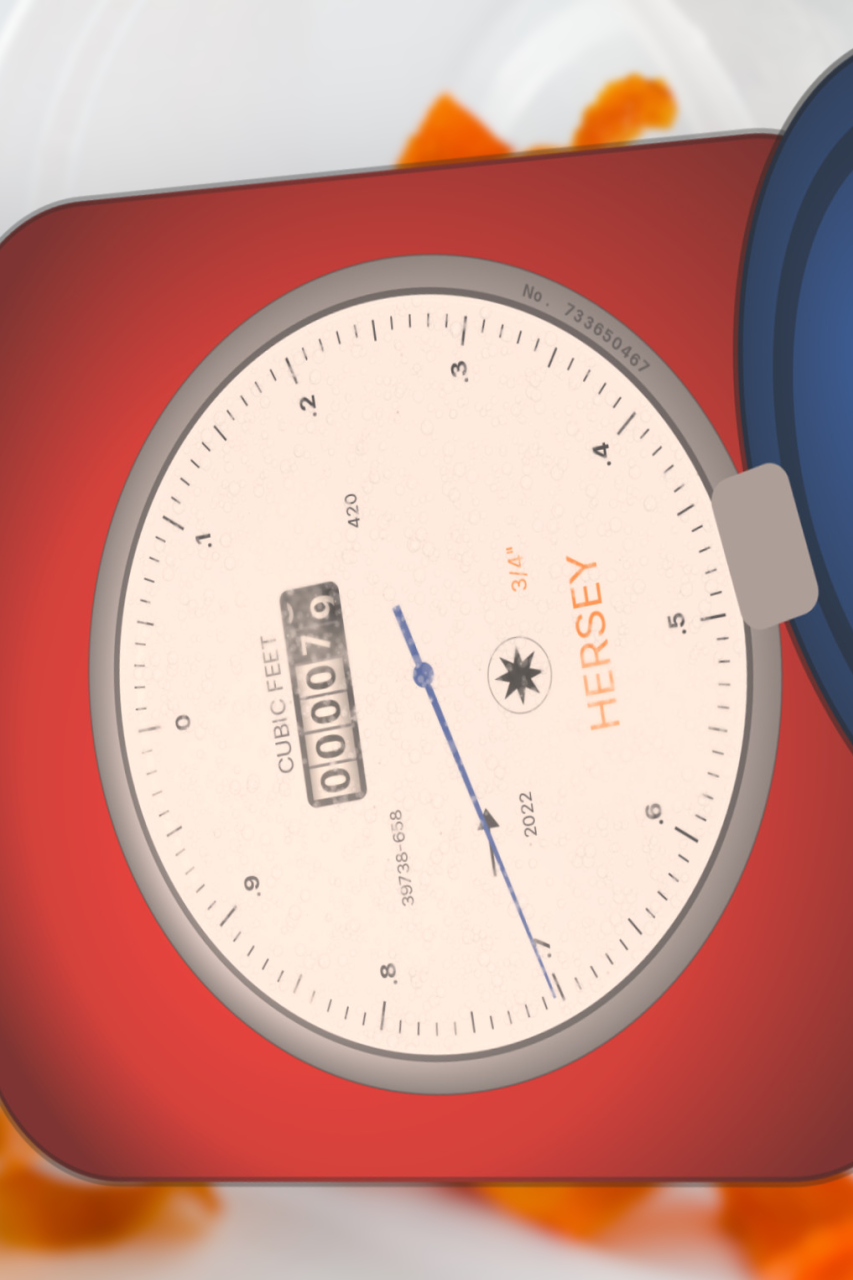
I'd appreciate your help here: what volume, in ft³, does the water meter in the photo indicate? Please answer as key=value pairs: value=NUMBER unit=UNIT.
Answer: value=78.70 unit=ft³
